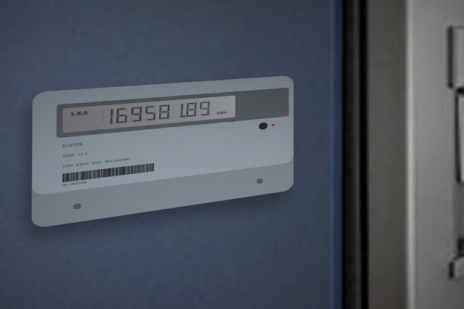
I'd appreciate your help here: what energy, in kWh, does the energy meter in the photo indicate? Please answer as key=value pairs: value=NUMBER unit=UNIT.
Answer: value=169581.89 unit=kWh
